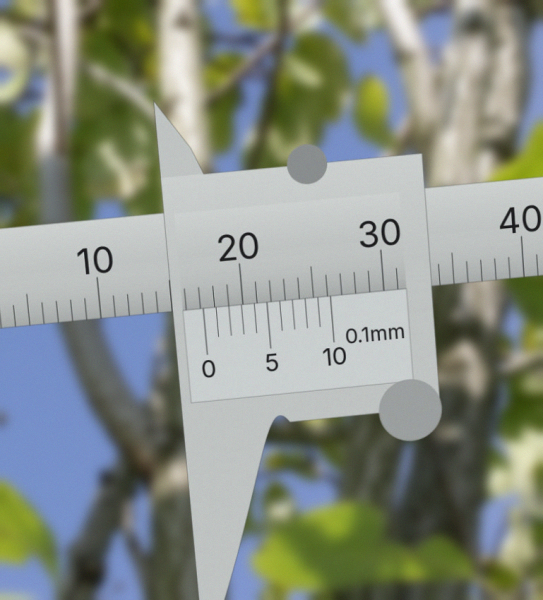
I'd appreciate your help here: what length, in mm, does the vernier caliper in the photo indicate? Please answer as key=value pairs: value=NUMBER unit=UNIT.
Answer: value=17.2 unit=mm
